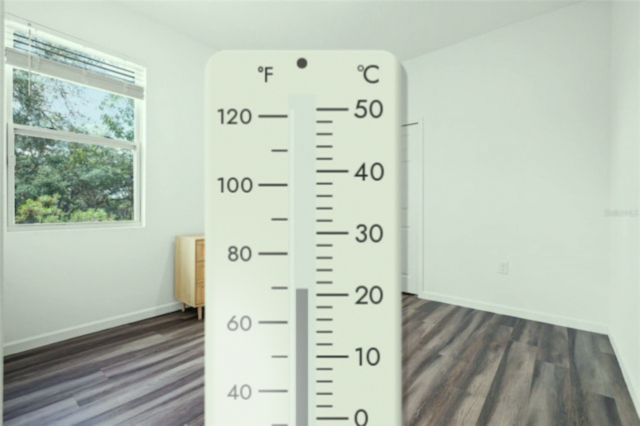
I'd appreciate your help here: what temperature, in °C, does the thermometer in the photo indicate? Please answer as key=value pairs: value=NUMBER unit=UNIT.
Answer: value=21 unit=°C
